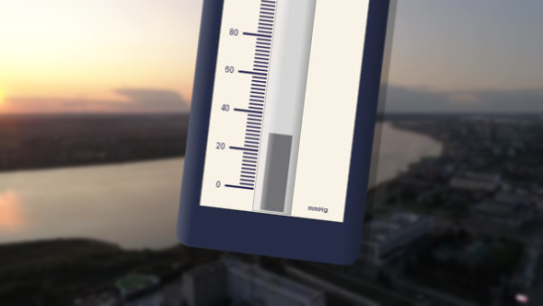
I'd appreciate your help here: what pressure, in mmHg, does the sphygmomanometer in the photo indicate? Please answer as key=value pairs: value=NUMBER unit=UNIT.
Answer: value=30 unit=mmHg
